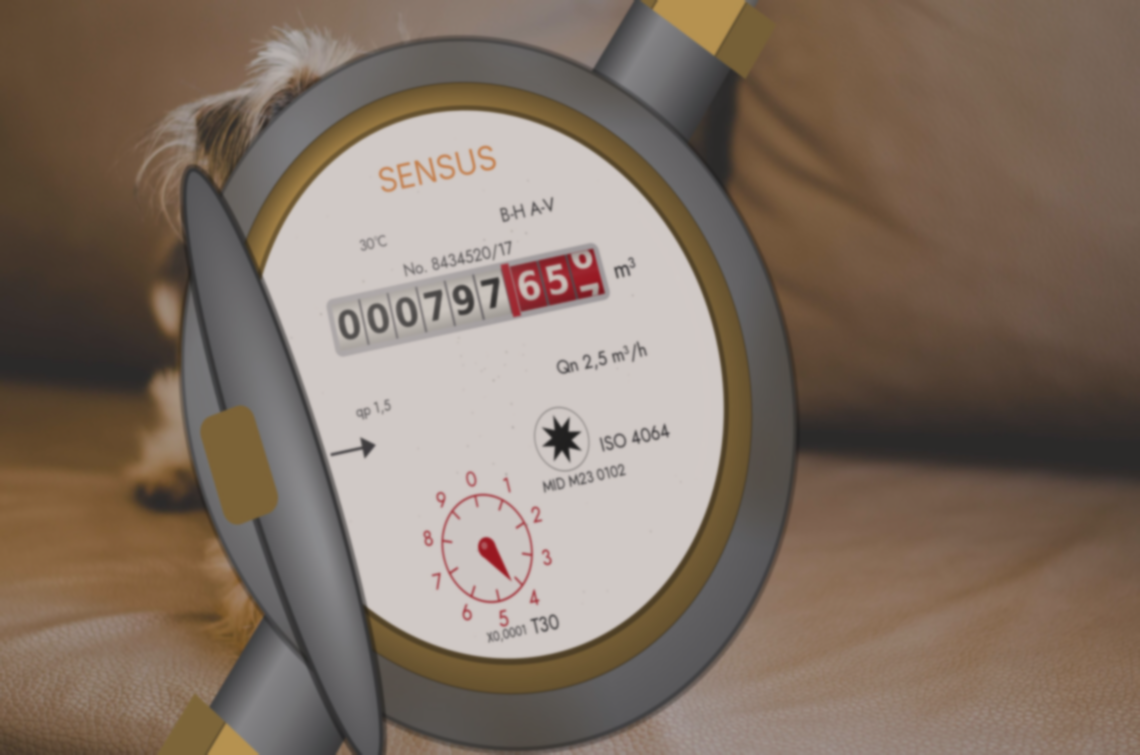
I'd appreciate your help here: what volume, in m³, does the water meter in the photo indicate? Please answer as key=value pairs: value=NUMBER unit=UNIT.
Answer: value=797.6564 unit=m³
